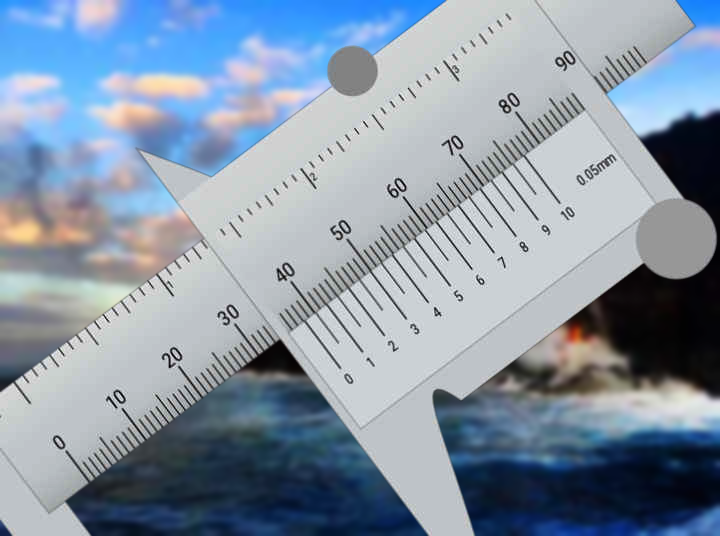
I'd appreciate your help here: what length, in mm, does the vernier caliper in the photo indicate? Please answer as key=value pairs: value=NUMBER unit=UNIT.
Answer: value=38.2 unit=mm
